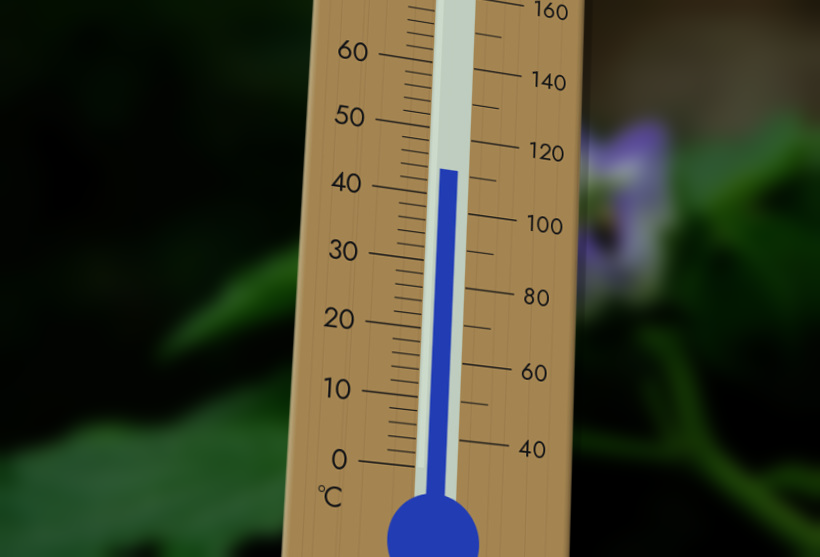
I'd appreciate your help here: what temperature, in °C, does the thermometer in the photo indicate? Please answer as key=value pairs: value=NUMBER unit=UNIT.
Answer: value=44 unit=°C
